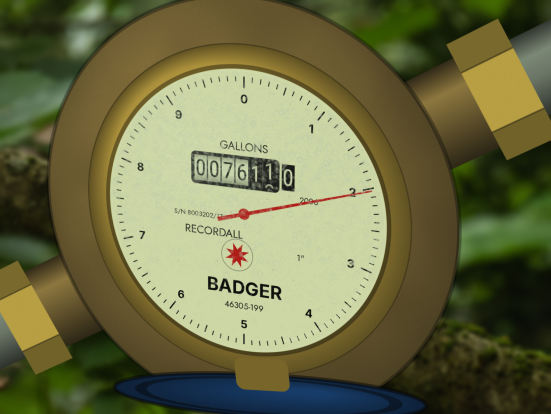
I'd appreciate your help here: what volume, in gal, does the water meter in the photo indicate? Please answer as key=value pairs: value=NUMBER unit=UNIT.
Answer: value=76112.0 unit=gal
